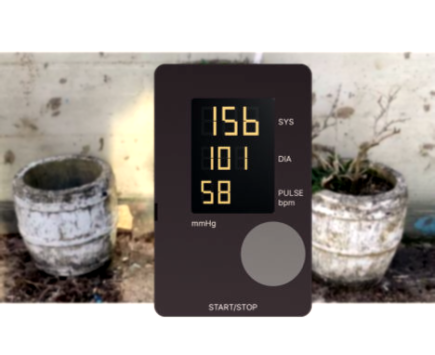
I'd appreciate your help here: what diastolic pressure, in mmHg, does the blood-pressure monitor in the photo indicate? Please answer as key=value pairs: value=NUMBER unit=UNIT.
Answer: value=101 unit=mmHg
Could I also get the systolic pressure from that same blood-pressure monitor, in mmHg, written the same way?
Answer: value=156 unit=mmHg
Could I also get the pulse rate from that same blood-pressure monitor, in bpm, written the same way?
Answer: value=58 unit=bpm
